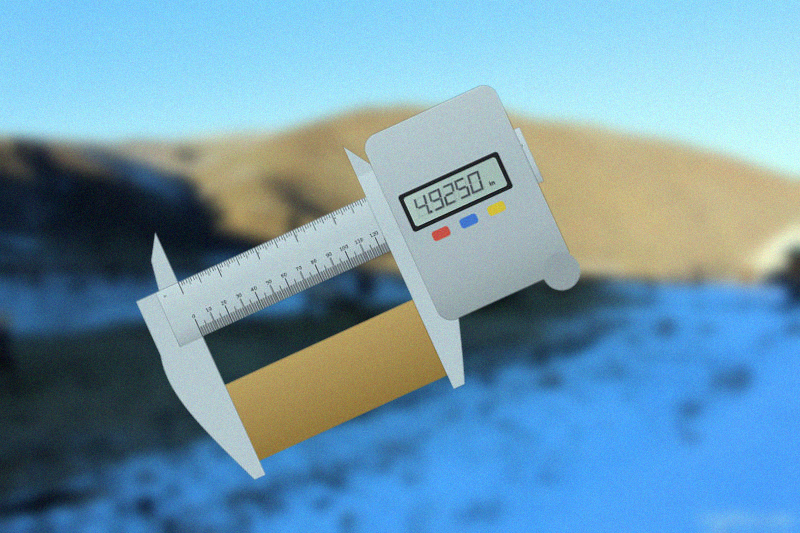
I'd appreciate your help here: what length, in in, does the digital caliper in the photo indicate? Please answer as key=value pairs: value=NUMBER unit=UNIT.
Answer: value=4.9250 unit=in
